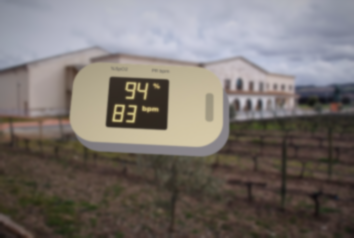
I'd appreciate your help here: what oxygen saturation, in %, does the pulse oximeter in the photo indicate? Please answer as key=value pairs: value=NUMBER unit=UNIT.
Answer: value=94 unit=%
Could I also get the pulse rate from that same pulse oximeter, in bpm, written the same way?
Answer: value=83 unit=bpm
